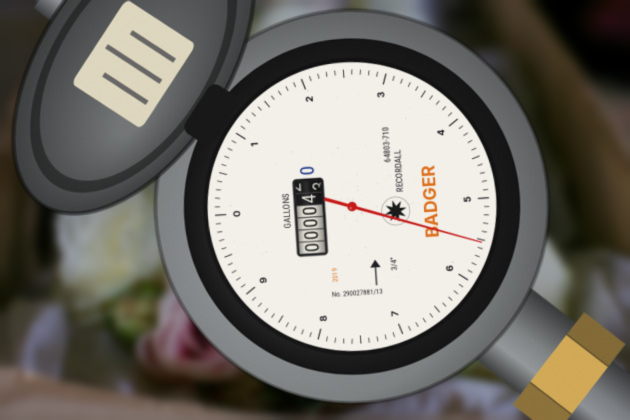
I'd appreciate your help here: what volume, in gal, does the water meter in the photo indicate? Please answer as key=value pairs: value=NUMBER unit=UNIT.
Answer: value=425.5 unit=gal
